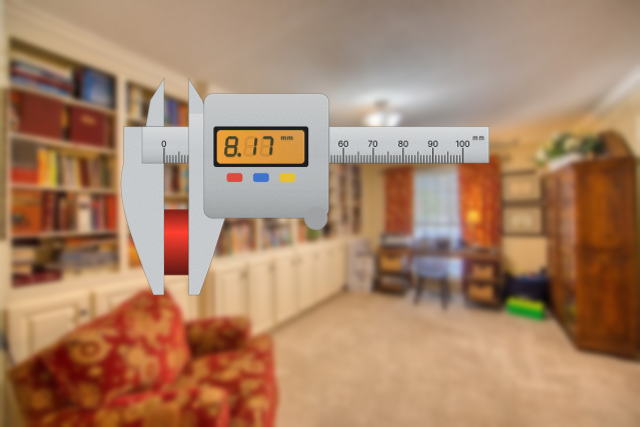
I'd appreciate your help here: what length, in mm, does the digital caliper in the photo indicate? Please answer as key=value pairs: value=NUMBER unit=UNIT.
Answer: value=8.17 unit=mm
